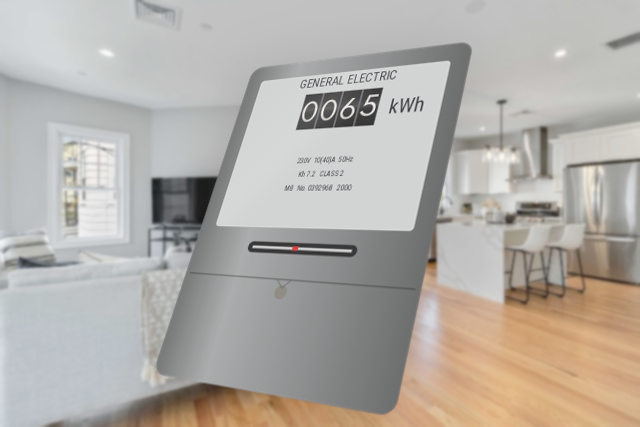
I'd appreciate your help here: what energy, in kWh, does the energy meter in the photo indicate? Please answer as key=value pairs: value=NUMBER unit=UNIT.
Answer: value=65 unit=kWh
